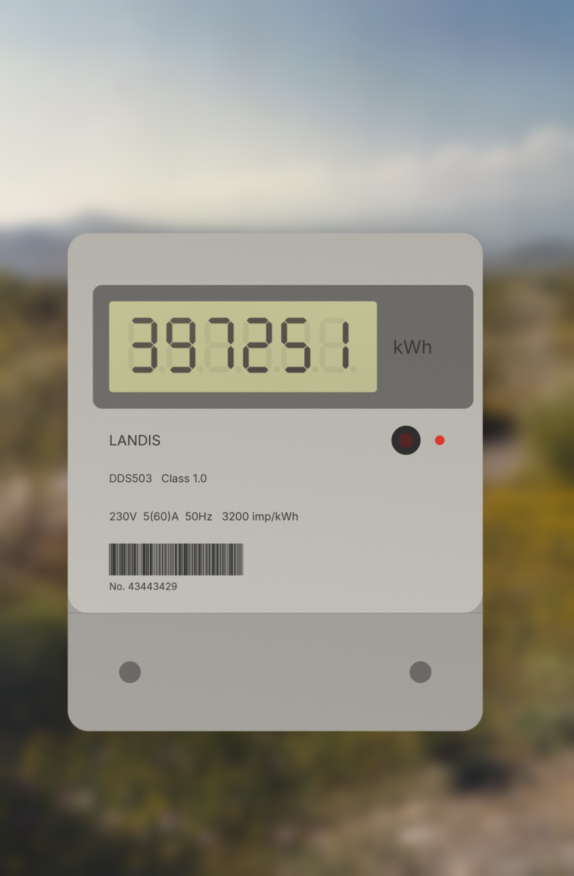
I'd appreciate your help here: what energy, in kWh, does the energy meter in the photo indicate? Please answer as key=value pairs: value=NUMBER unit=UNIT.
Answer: value=397251 unit=kWh
